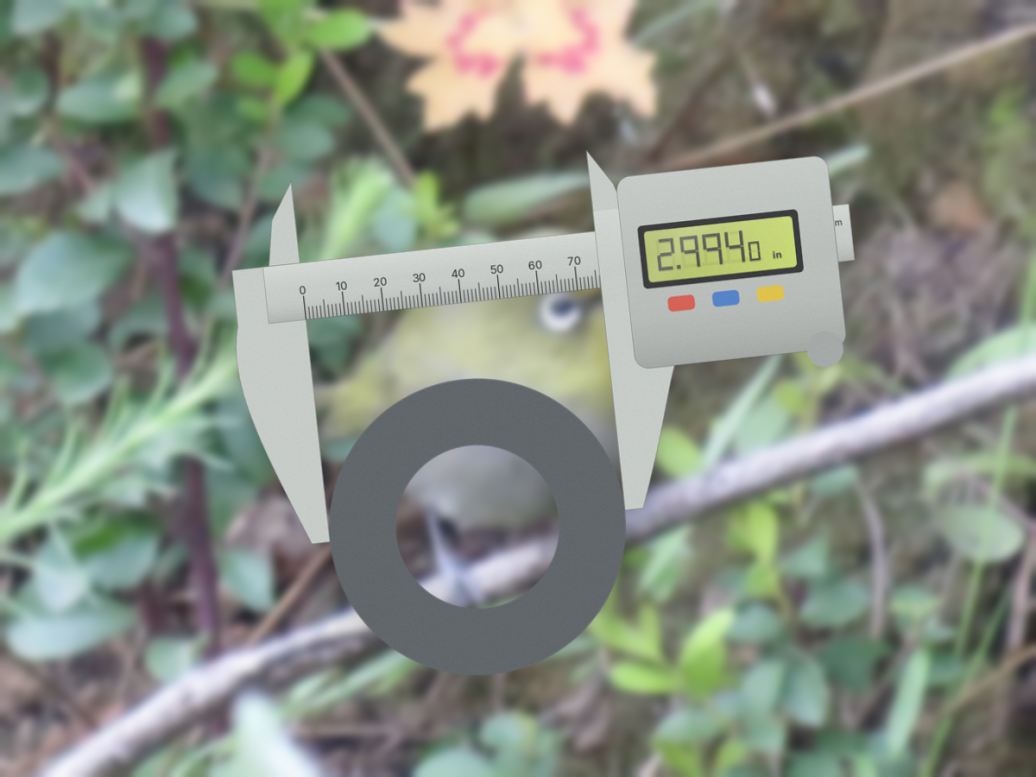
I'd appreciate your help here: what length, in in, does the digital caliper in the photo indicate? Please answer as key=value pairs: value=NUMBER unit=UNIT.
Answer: value=2.9940 unit=in
